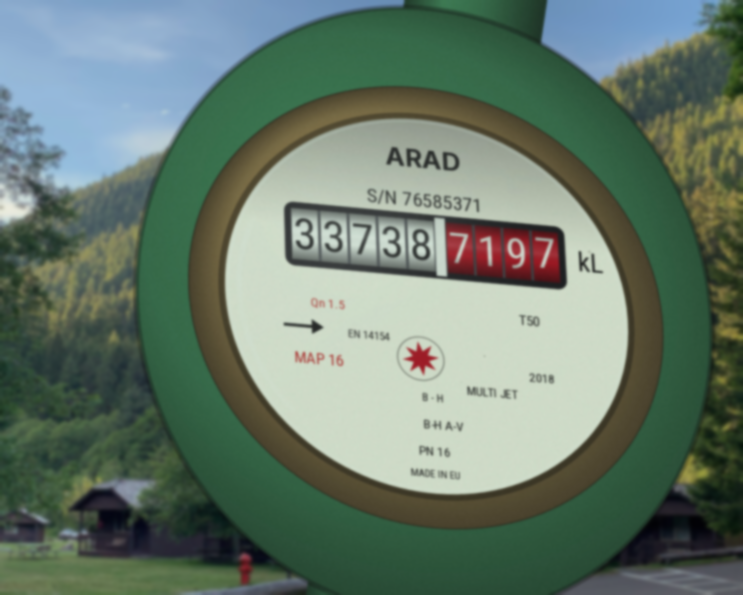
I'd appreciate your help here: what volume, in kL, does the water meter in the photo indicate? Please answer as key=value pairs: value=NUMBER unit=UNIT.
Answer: value=33738.7197 unit=kL
